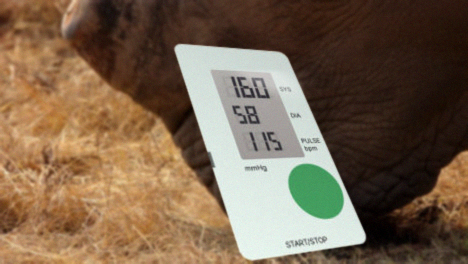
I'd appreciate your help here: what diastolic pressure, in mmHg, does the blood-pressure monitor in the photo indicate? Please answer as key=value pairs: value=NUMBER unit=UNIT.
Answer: value=58 unit=mmHg
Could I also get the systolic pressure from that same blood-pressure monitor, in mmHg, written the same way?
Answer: value=160 unit=mmHg
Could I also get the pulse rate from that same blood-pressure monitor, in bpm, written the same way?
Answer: value=115 unit=bpm
